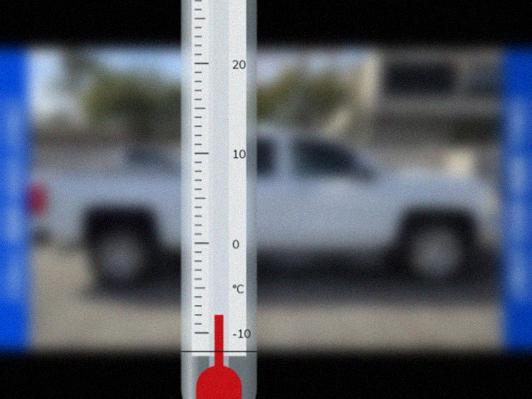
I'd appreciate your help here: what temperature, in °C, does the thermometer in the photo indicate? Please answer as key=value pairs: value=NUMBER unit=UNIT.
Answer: value=-8 unit=°C
